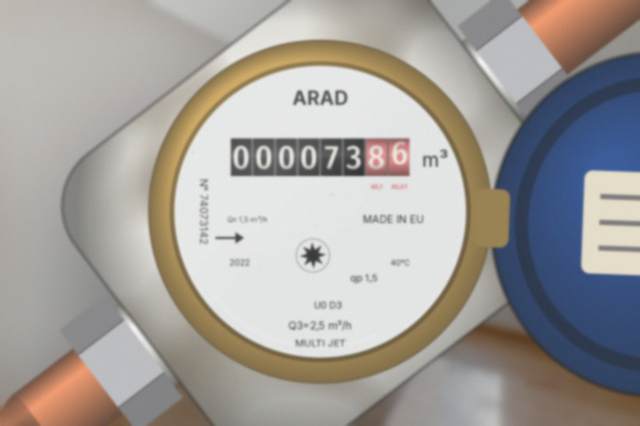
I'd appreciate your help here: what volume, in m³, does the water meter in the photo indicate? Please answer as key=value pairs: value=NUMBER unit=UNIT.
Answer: value=73.86 unit=m³
